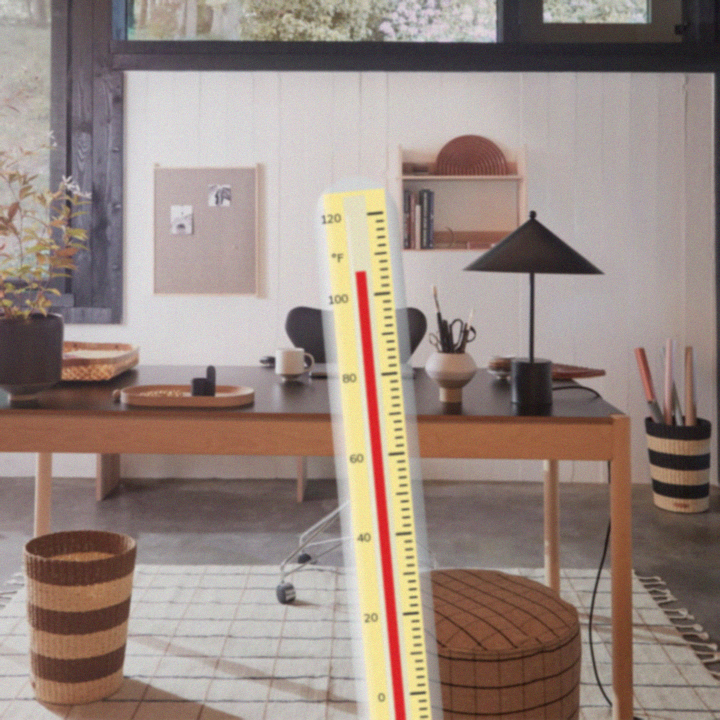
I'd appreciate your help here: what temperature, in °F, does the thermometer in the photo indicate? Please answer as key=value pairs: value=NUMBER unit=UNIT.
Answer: value=106 unit=°F
